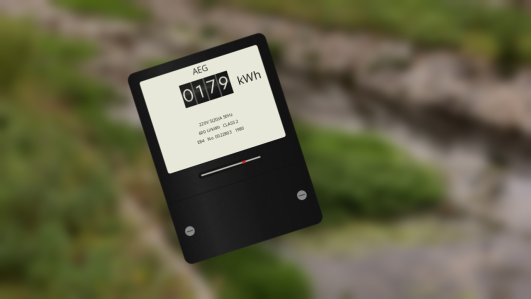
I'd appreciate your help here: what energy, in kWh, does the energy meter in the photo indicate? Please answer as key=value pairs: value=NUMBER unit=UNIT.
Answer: value=179 unit=kWh
